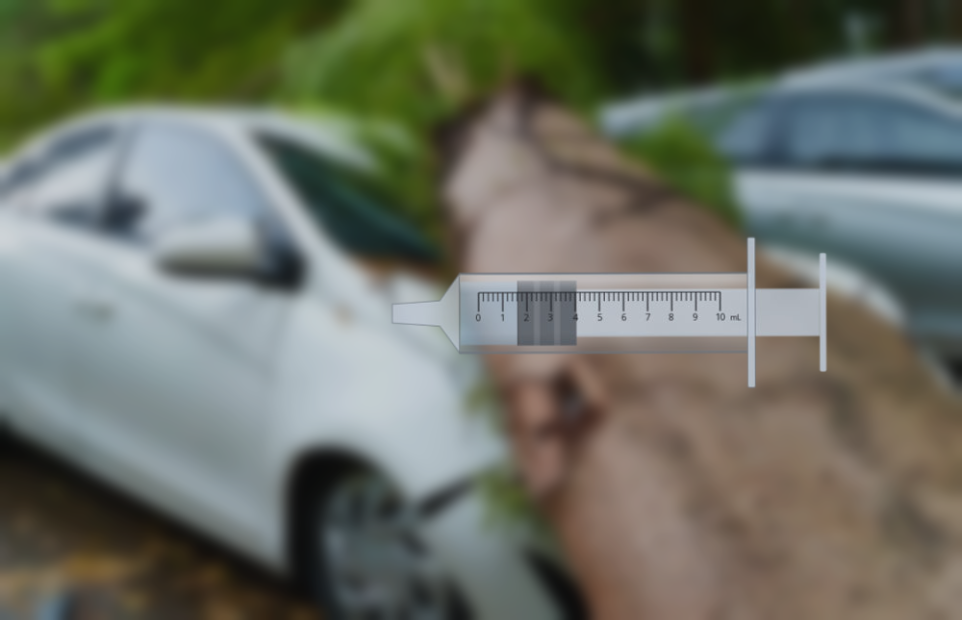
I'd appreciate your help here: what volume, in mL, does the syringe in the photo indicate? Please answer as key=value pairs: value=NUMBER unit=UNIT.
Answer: value=1.6 unit=mL
